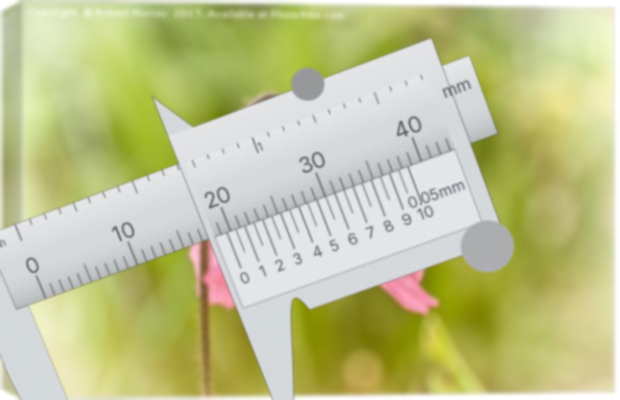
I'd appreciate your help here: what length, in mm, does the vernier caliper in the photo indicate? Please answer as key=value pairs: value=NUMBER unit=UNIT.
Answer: value=19.6 unit=mm
